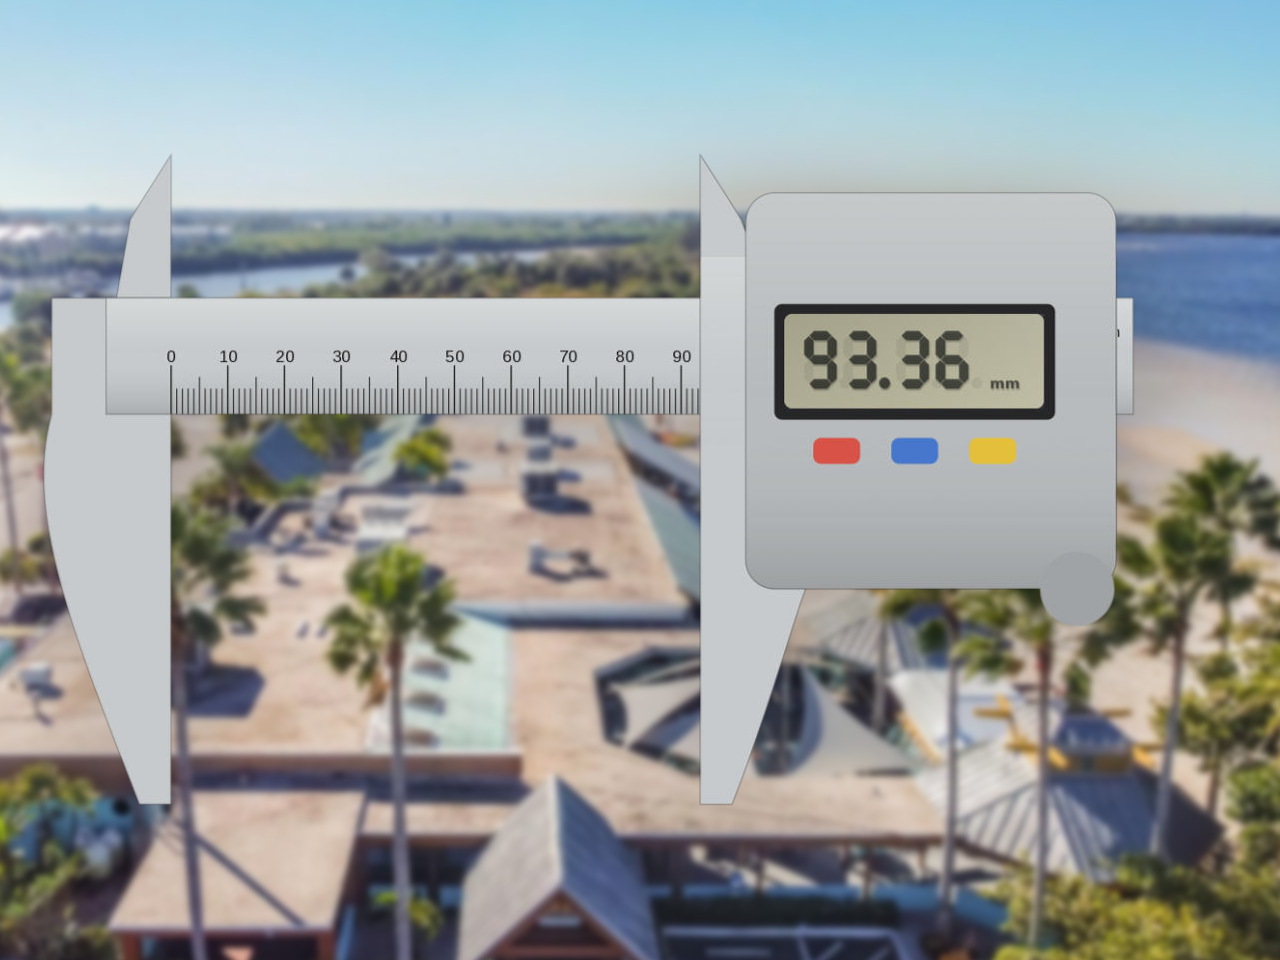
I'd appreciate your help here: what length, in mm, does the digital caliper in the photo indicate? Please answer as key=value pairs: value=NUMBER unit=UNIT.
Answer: value=93.36 unit=mm
